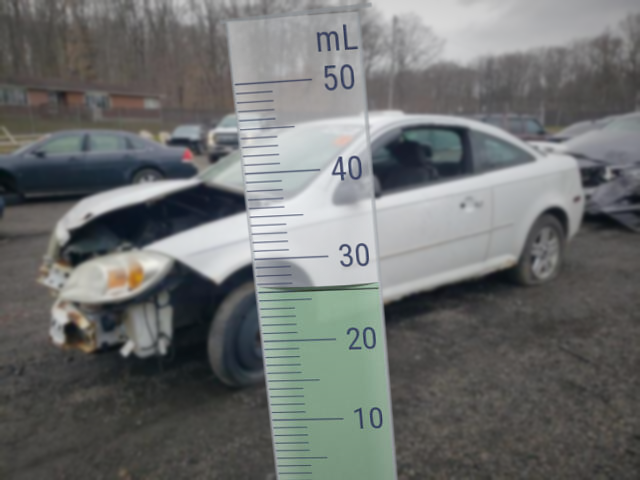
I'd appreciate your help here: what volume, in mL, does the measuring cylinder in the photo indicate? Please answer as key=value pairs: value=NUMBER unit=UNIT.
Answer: value=26 unit=mL
